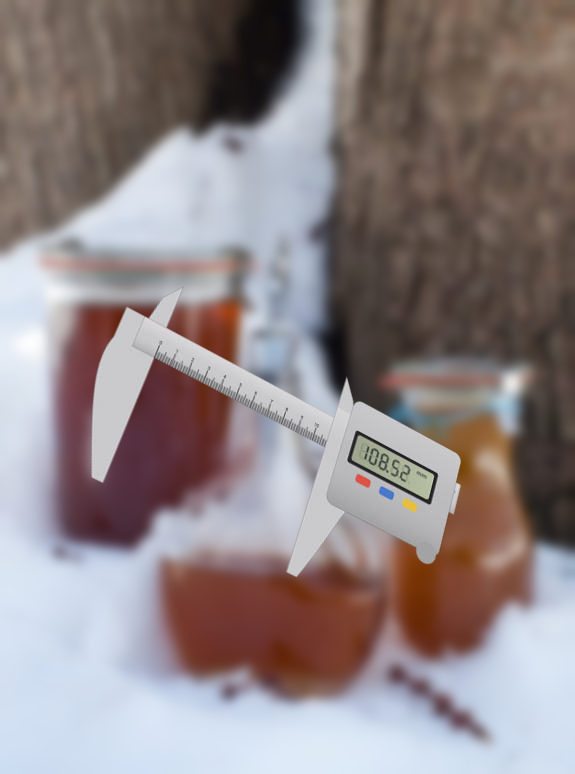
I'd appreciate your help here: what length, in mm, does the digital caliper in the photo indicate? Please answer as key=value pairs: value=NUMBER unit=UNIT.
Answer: value=108.52 unit=mm
